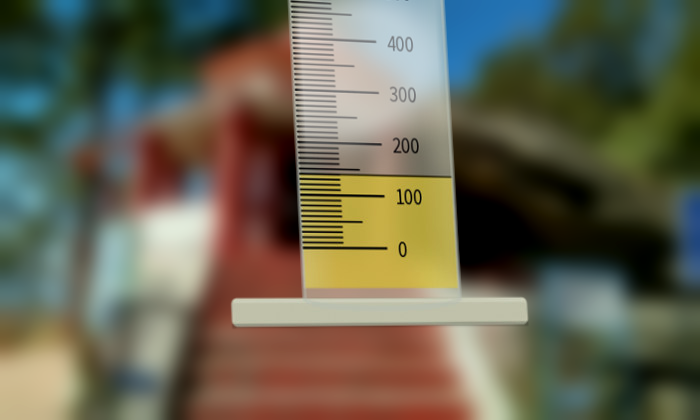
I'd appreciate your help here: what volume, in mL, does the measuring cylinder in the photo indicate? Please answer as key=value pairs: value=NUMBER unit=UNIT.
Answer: value=140 unit=mL
